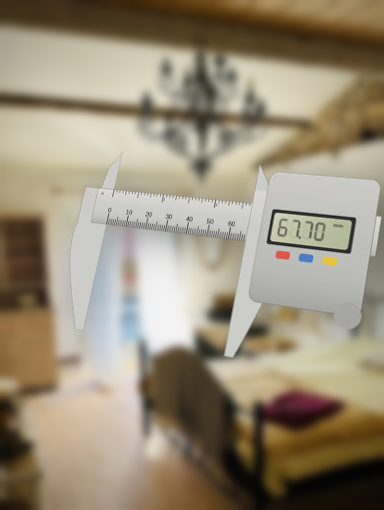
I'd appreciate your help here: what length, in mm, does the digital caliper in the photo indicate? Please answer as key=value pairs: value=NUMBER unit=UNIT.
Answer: value=67.70 unit=mm
